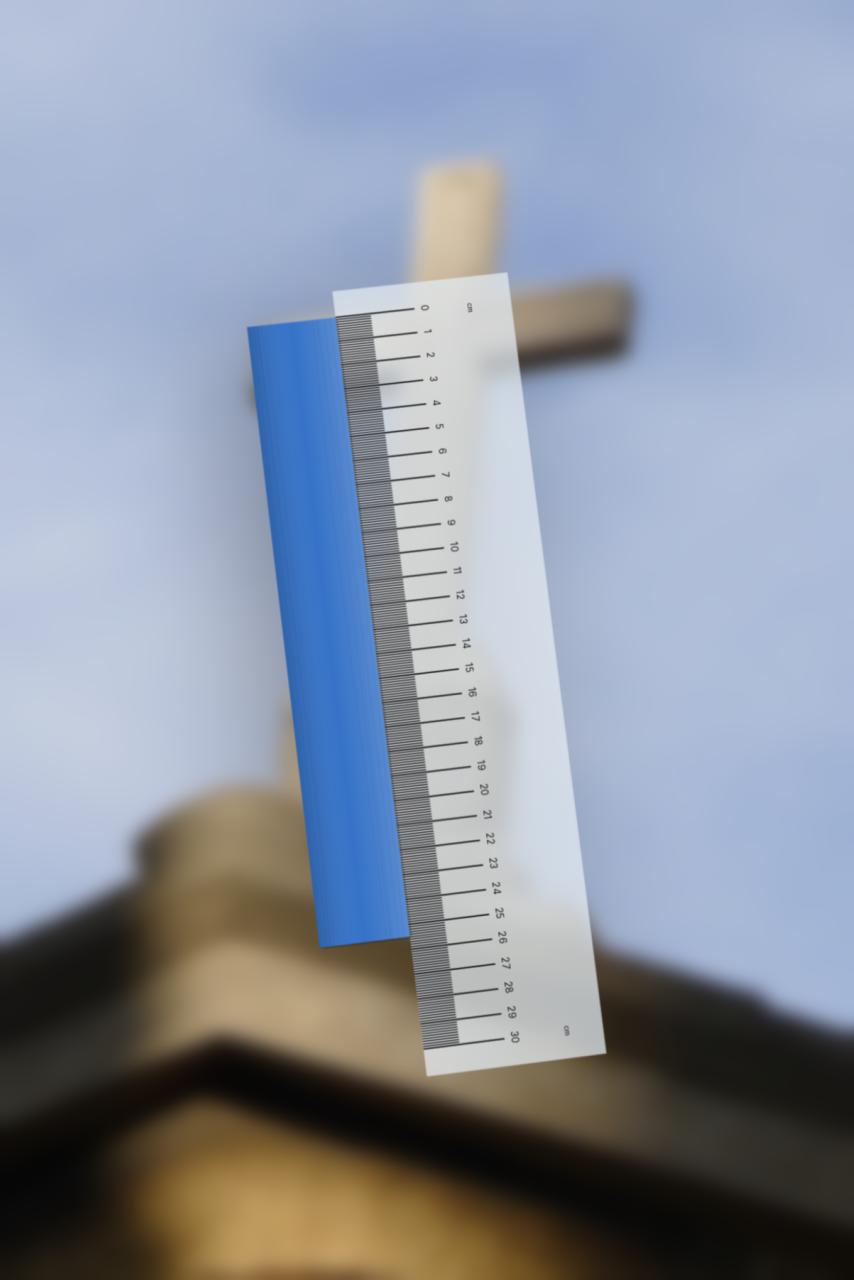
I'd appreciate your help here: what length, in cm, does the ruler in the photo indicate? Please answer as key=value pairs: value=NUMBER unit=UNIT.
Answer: value=25.5 unit=cm
